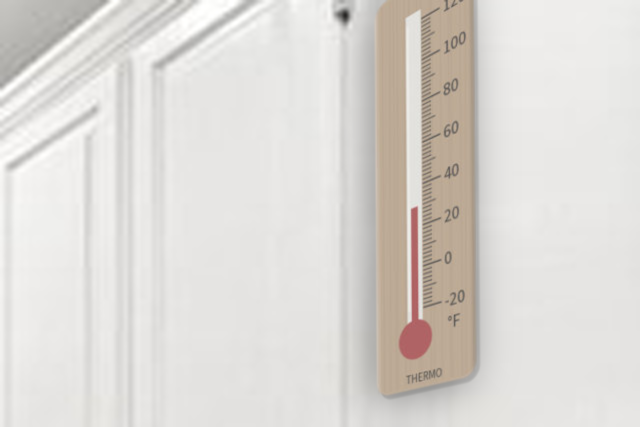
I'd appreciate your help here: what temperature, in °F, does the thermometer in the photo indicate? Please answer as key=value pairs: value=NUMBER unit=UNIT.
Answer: value=30 unit=°F
